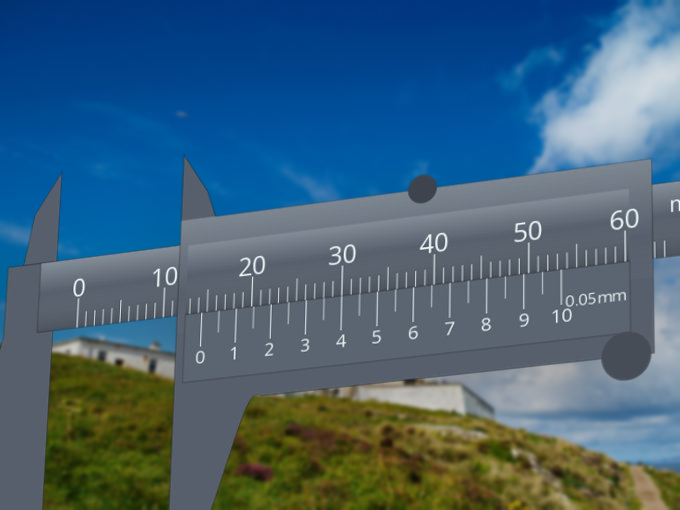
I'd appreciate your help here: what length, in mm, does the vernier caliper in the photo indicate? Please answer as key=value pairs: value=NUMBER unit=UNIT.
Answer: value=14.4 unit=mm
